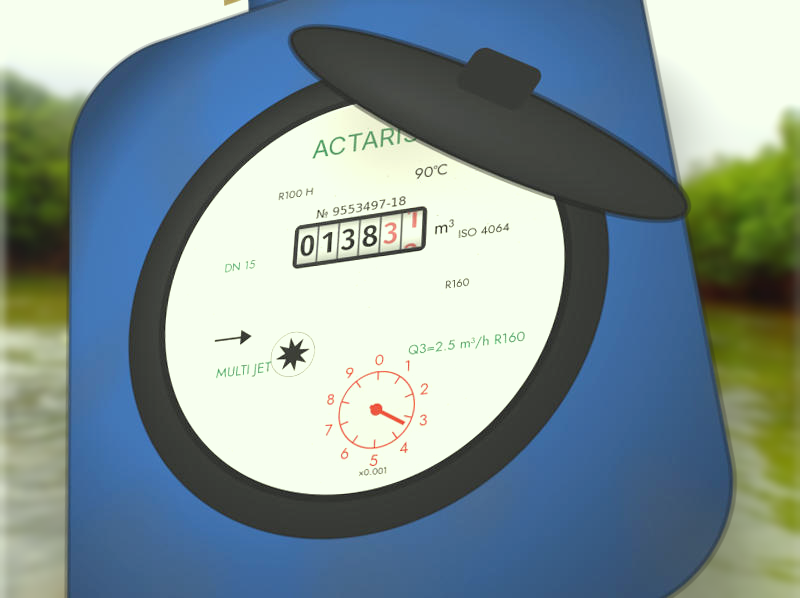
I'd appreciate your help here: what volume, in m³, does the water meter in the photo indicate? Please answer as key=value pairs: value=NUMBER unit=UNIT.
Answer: value=138.313 unit=m³
